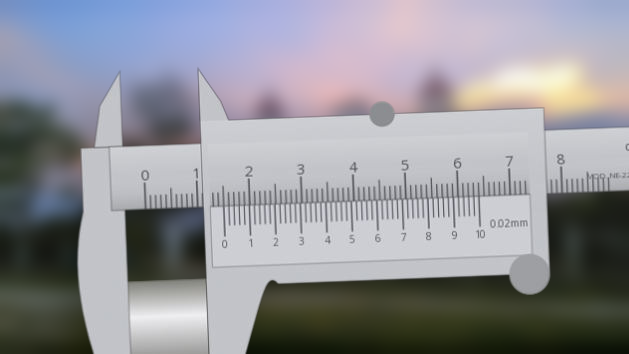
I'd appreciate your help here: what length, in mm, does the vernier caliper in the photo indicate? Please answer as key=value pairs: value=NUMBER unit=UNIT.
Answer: value=15.0 unit=mm
